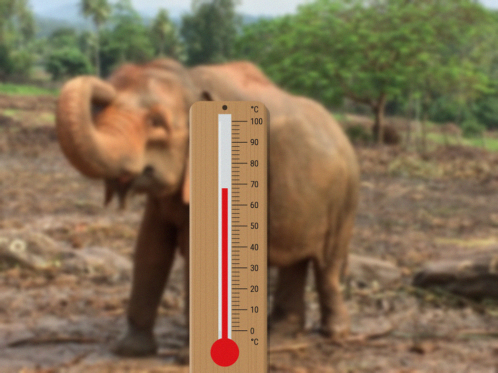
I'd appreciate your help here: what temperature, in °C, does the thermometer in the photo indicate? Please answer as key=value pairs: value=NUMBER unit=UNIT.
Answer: value=68 unit=°C
